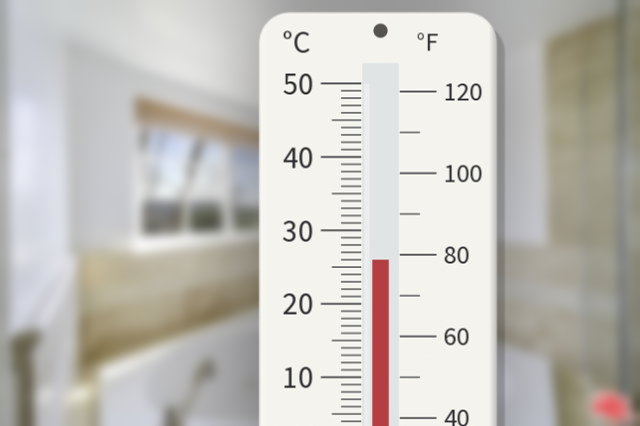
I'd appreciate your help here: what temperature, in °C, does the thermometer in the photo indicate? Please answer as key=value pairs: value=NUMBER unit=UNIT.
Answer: value=26 unit=°C
